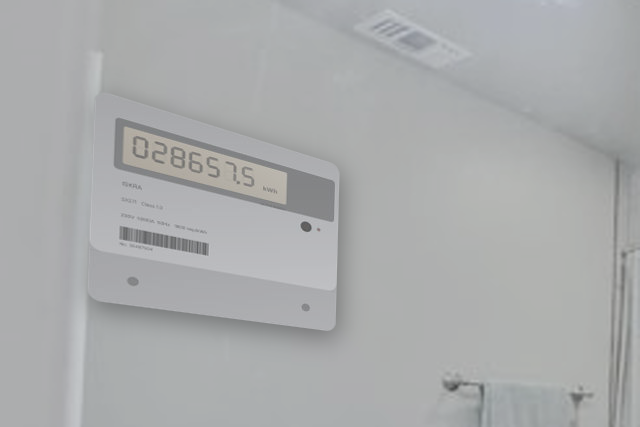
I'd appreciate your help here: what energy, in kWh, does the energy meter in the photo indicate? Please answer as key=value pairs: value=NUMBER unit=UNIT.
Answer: value=28657.5 unit=kWh
